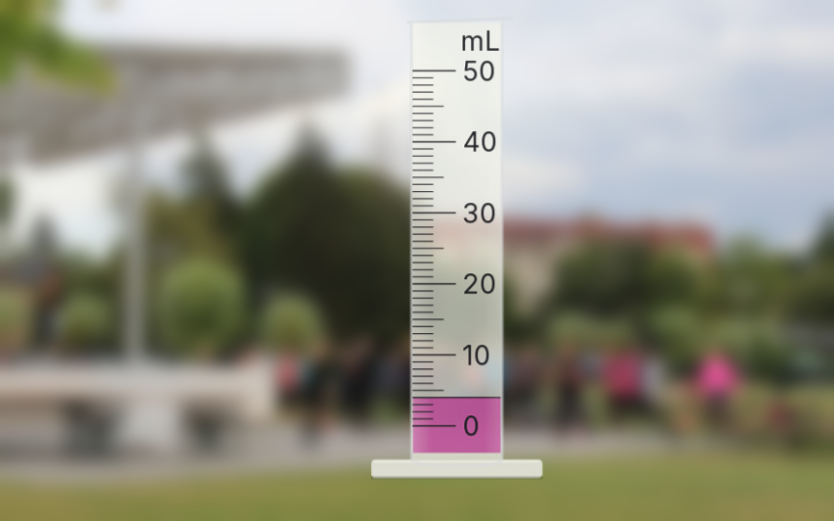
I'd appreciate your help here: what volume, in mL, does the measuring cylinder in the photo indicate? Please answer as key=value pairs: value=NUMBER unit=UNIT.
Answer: value=4 unit=mL
